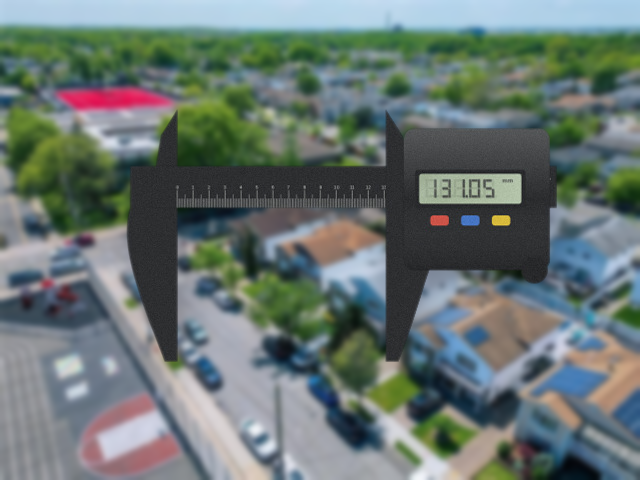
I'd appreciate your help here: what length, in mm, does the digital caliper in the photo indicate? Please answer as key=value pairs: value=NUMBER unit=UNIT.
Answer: value=131.05 unit=mm
